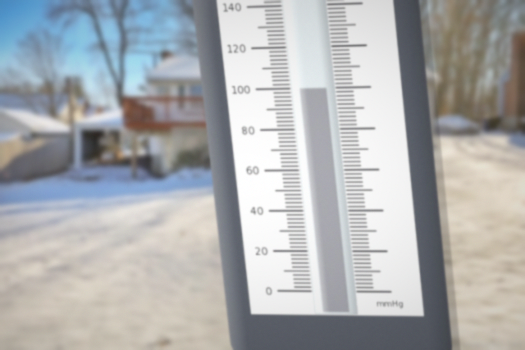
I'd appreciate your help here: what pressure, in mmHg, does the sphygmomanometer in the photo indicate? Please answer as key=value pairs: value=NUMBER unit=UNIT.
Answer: value=100 unit=mmHg
